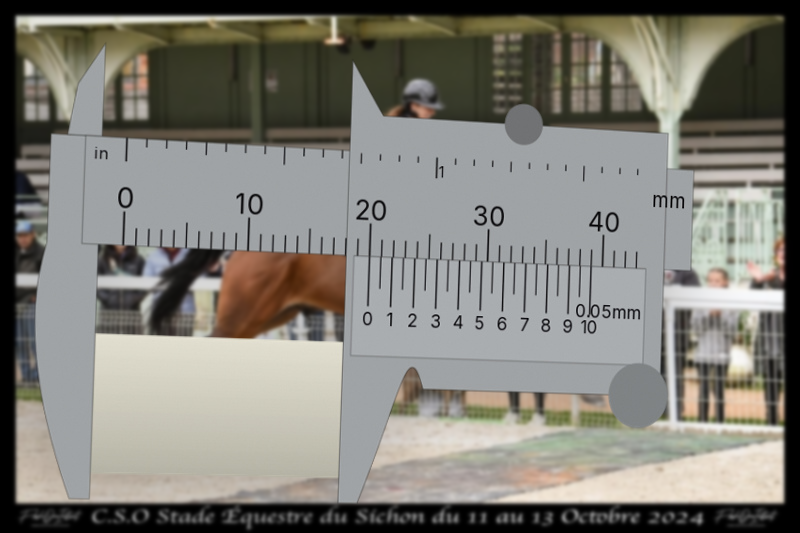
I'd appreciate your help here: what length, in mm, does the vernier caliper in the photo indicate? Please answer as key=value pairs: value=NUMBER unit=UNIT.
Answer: value=20.0 unit=mm
